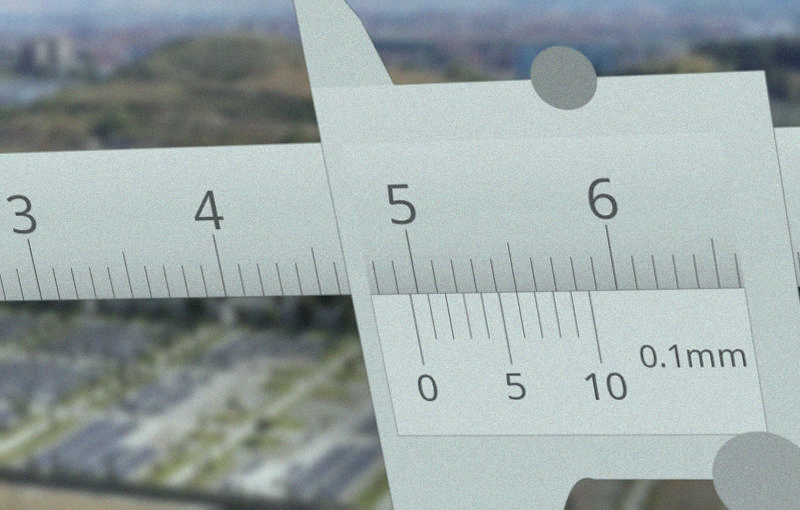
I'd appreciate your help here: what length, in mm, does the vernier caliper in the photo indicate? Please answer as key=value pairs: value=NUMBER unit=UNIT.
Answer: value=49.6 unit=mm
